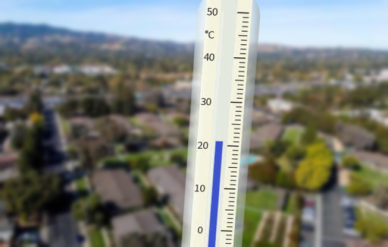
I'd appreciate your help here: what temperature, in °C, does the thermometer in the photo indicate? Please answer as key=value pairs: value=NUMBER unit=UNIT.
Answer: value=21 unit=°C
